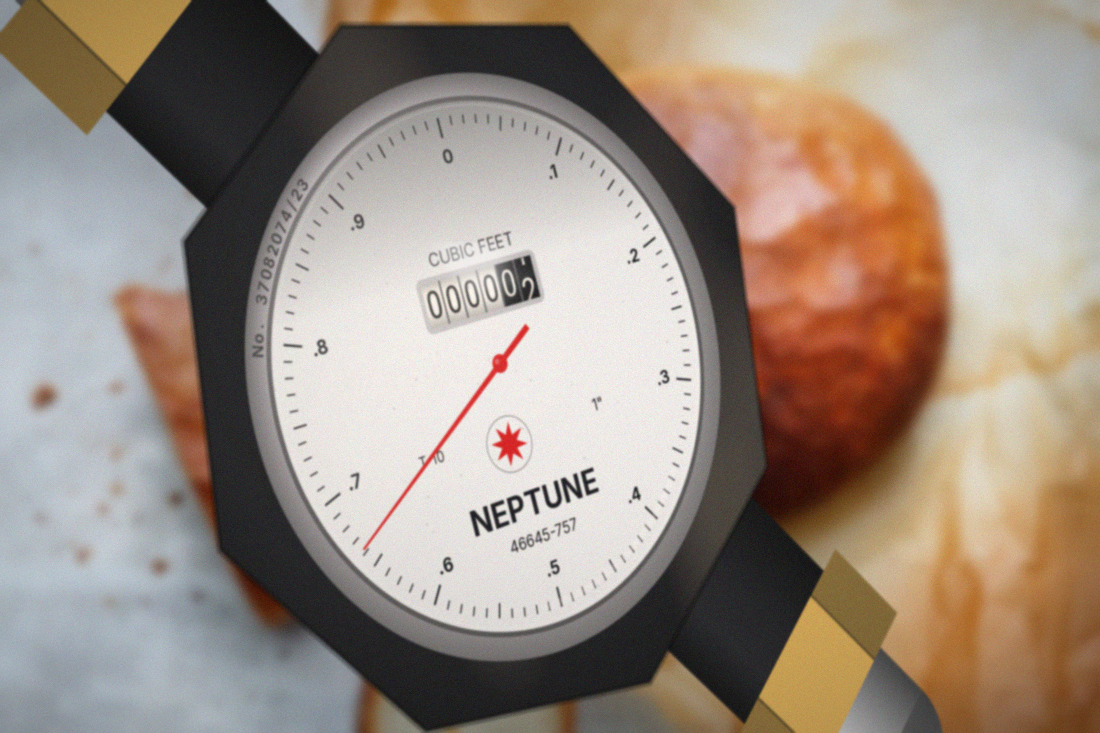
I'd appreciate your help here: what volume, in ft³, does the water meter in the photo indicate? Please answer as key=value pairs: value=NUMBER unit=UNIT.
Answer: value=1.66 unit=ft³
